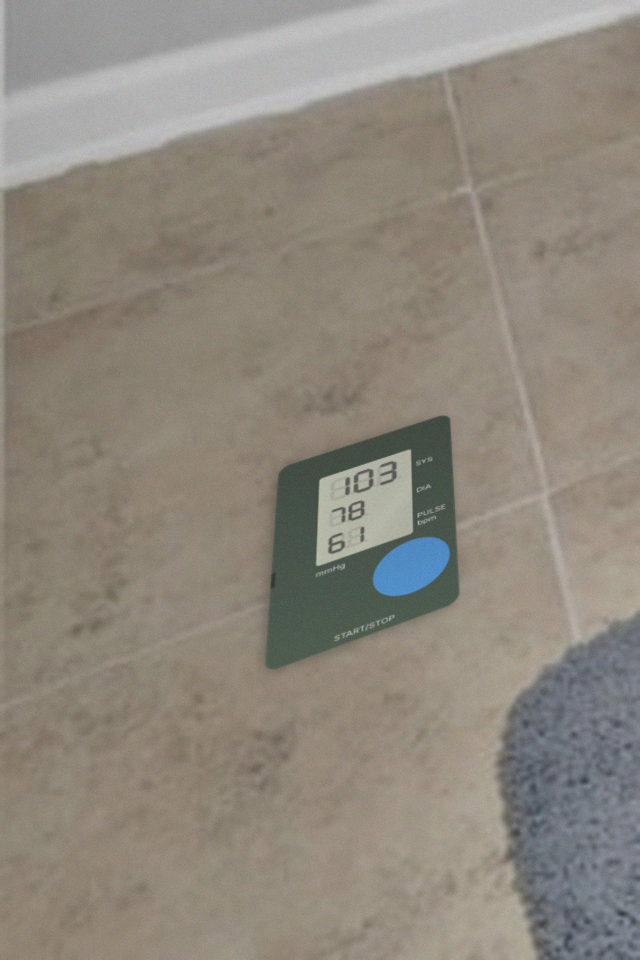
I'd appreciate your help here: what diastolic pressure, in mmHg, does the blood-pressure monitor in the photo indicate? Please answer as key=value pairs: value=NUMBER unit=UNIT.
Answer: value=78 unit=mmHg
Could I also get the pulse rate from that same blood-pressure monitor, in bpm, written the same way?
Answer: value=61 unit=bpm
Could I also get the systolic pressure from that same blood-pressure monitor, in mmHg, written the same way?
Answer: value=103 unit=mmHg
